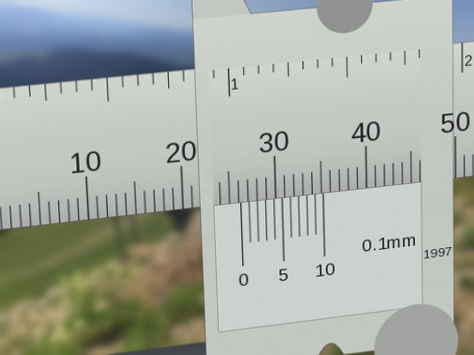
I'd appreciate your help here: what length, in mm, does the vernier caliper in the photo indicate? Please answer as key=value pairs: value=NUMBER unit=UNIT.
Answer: value=26.2 unit=mm
